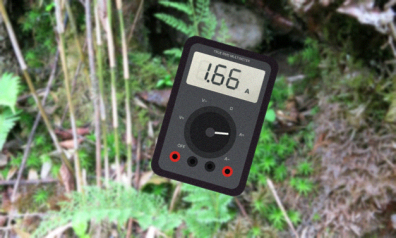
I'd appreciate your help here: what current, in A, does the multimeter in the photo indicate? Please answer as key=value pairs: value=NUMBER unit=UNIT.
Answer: value=1.66 unit=A
